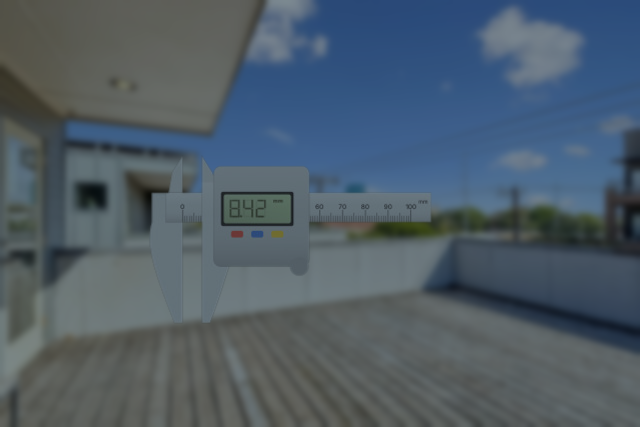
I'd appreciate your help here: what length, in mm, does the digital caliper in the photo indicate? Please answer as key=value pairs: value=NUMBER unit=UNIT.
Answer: value=8.42 unit=mm
